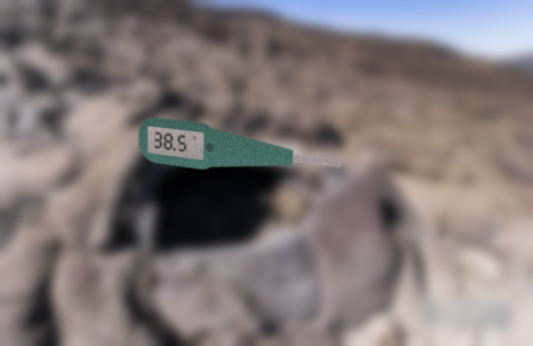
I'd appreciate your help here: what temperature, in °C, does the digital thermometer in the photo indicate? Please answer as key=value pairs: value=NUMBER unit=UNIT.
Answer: value=38.5 unit=°C
